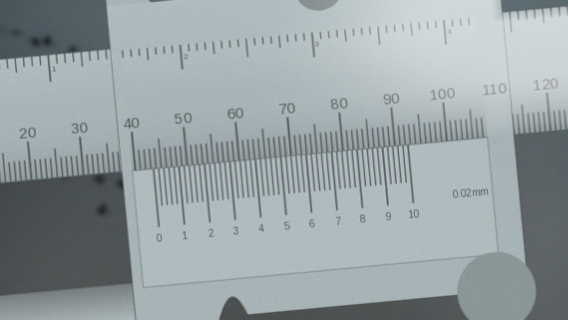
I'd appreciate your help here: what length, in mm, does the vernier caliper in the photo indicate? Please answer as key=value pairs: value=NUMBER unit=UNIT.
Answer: value=43.5 unit=mm
